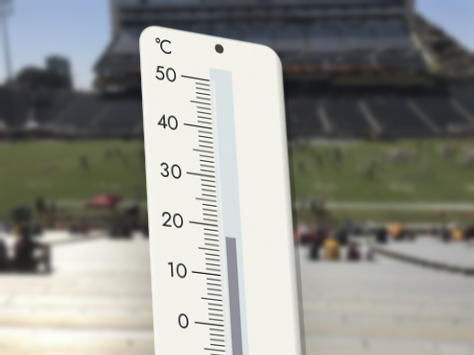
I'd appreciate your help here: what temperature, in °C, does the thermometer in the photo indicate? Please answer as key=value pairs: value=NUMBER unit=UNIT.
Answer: value=18 unit=°C
